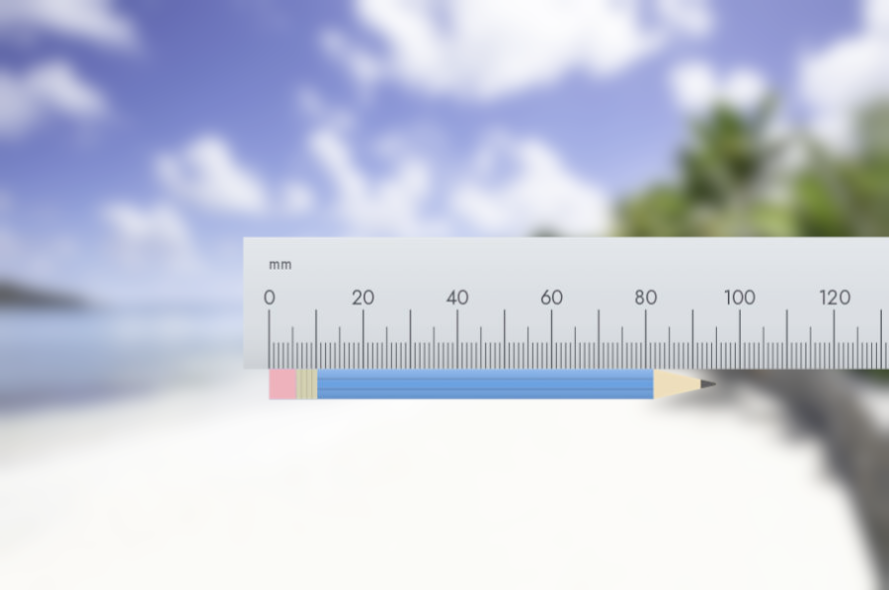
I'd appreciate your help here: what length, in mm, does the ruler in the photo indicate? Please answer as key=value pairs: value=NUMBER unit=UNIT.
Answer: value=95 unit=mm
